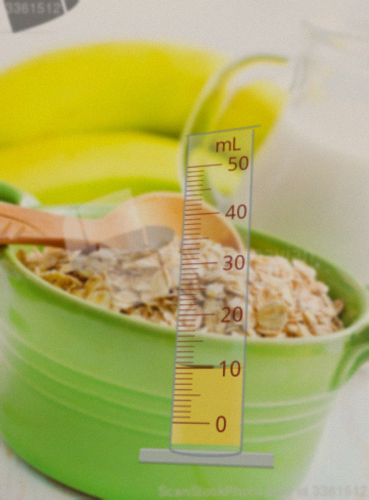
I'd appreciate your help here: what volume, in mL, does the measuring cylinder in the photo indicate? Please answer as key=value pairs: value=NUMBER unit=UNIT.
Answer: value=10 unit=mL
